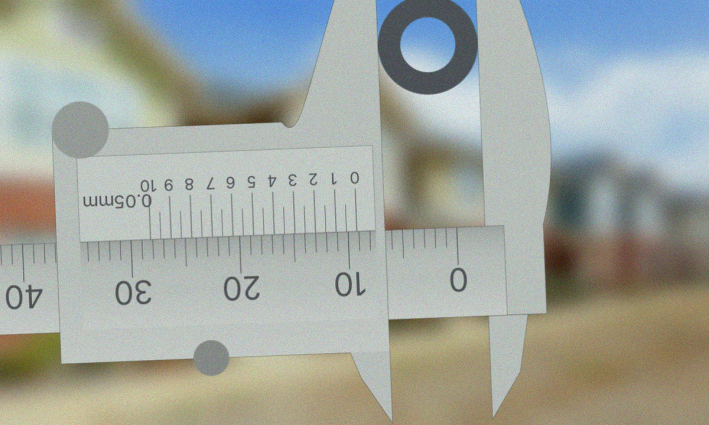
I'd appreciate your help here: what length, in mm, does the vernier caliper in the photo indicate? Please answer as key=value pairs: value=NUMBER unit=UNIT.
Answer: value=9.2 unit=mm
